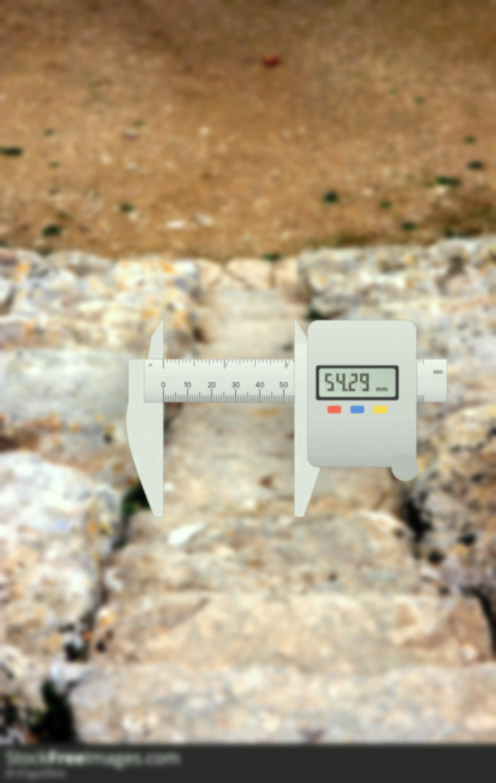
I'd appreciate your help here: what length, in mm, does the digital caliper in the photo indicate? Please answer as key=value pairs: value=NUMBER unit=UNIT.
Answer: value=54.29 unit=mm
